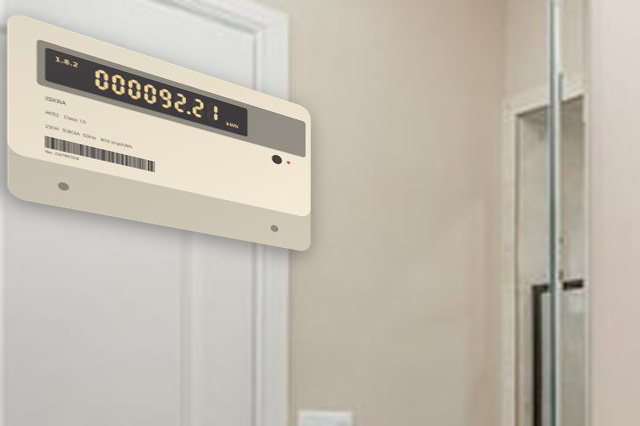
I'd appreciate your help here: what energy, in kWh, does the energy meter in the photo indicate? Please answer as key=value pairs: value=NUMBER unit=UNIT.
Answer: value=92.21 unit=kWh
